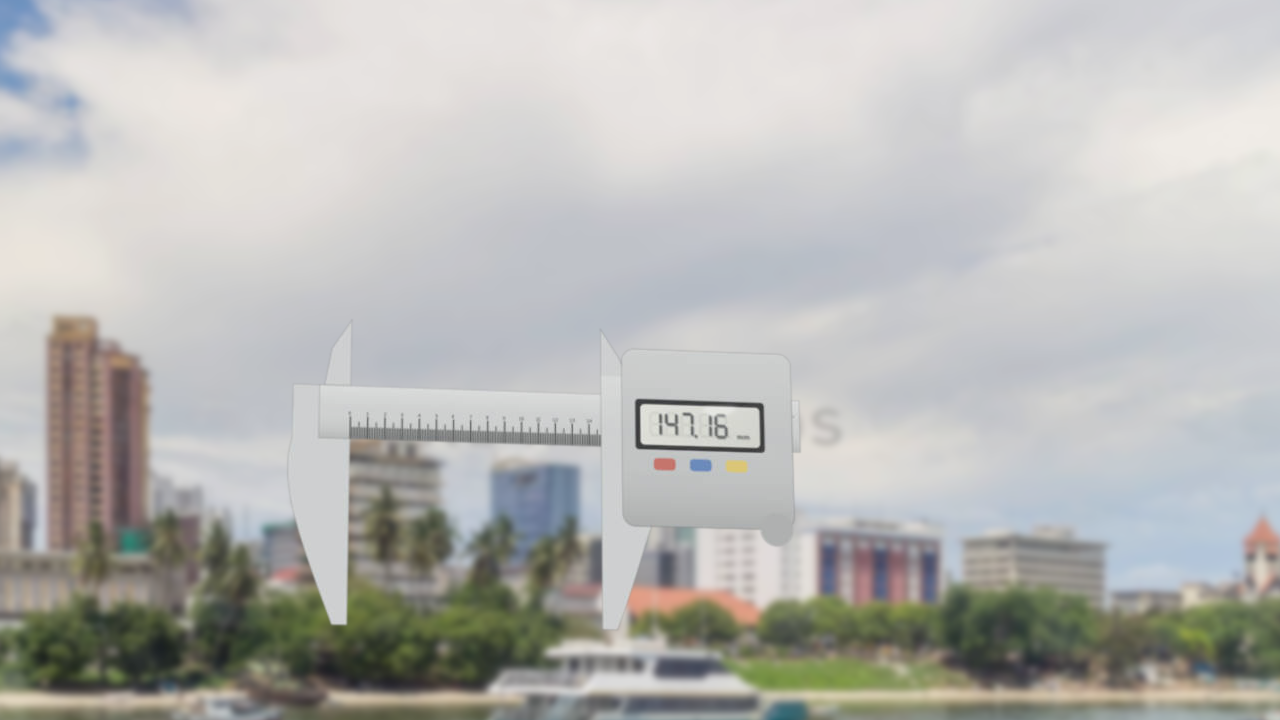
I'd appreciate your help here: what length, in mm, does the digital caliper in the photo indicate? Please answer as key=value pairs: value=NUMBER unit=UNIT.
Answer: value=147.16 unit=mm
